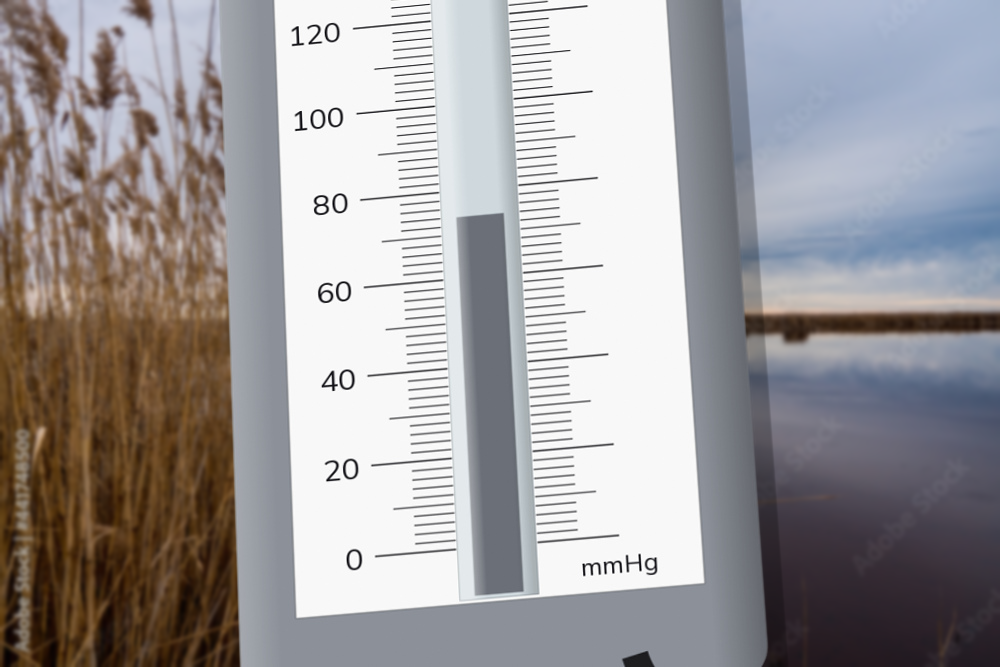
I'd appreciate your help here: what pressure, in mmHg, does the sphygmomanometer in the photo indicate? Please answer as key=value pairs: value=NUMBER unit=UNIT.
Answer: value=74 unit=mmHg
